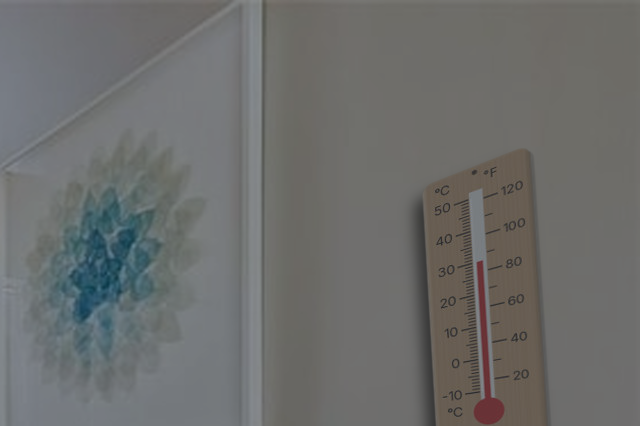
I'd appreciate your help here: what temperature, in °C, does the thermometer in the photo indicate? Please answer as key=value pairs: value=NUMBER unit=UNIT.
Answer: value=30 unit=°C
